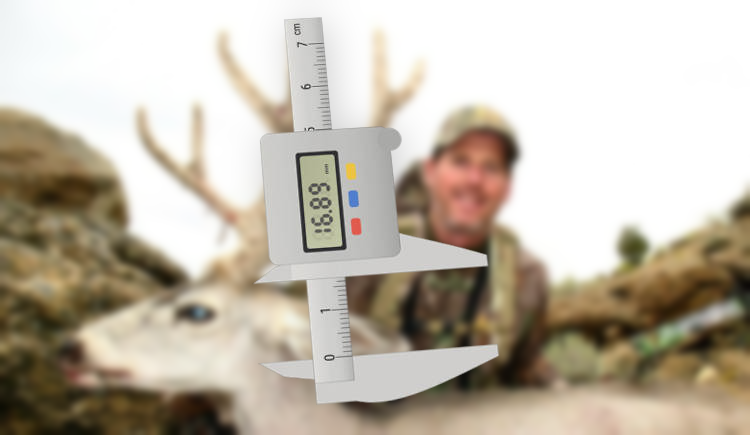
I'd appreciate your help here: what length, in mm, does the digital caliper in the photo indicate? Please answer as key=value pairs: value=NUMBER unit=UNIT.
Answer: value=16.89 unit=mm
